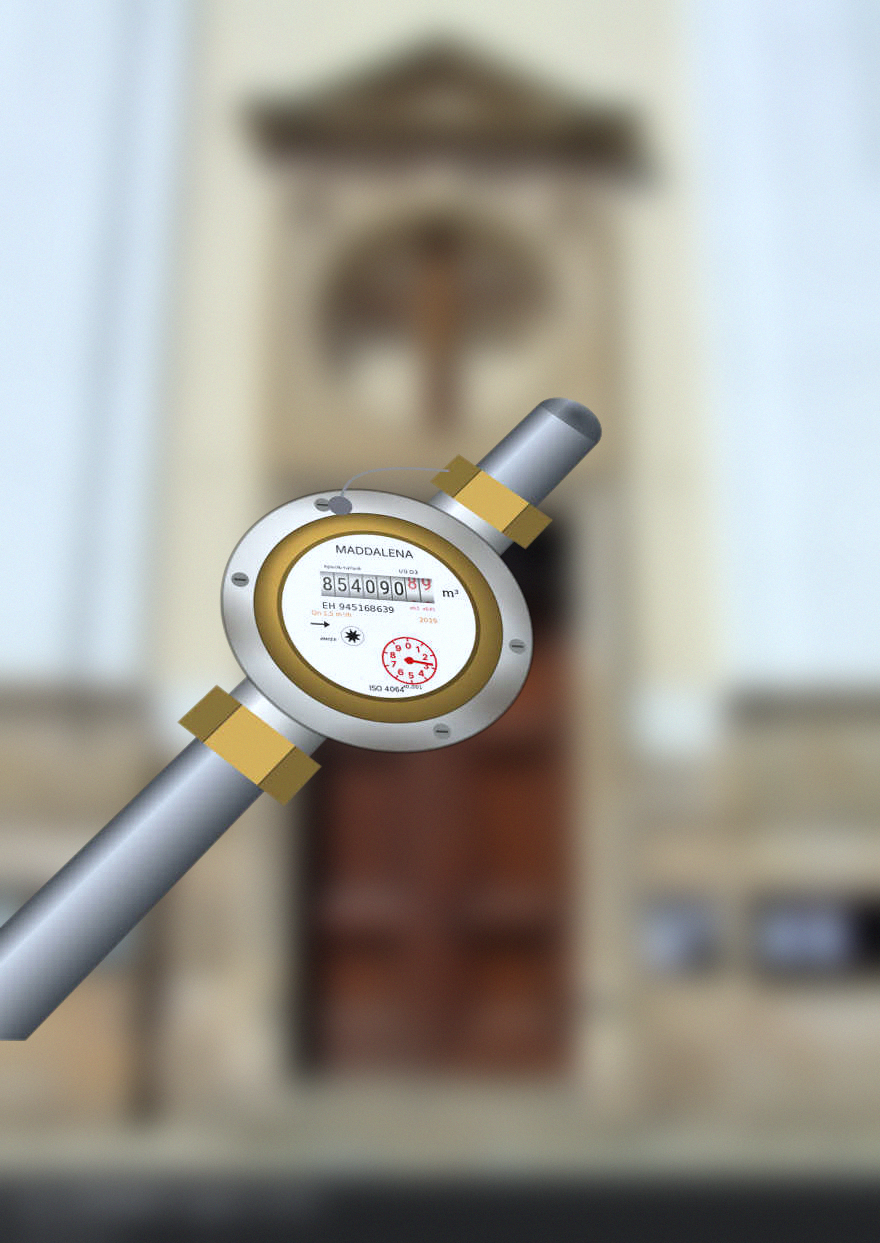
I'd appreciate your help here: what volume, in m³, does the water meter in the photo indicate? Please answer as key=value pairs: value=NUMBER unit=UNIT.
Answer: value=854090.892 unit=m³
